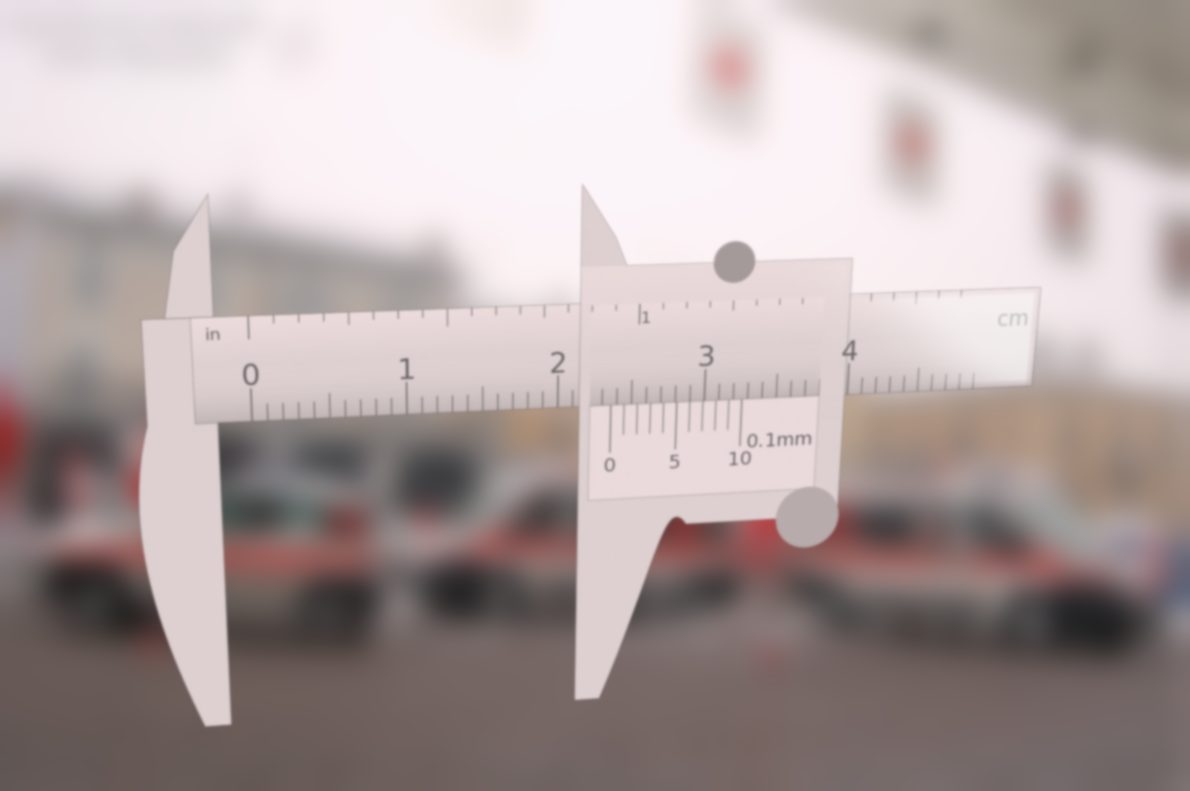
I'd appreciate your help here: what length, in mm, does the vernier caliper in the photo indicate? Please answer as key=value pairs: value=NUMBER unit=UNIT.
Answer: value=23.6 unit=mm
